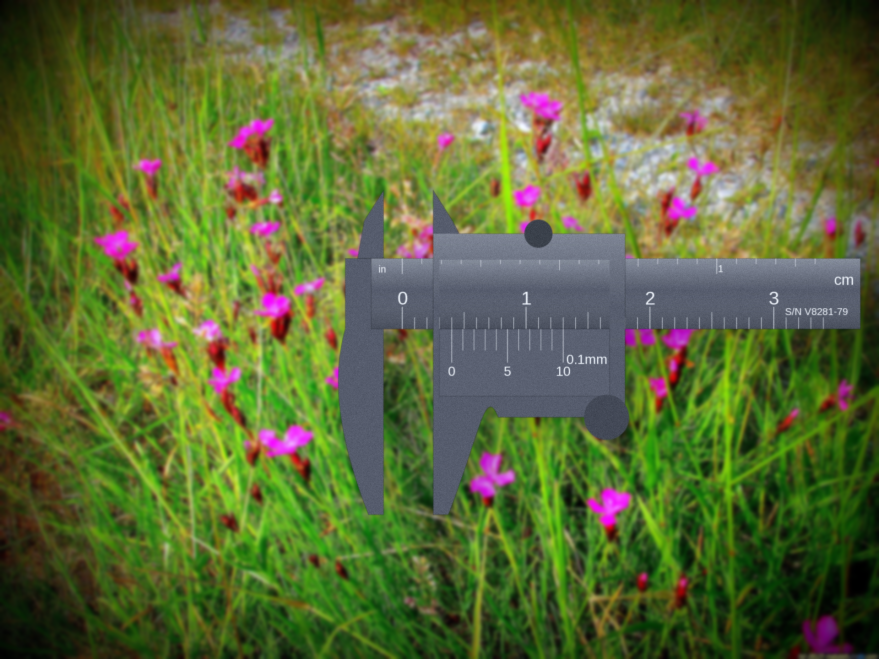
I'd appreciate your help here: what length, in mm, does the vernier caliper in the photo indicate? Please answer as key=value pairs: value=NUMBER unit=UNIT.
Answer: value=4.0 unit=mm
